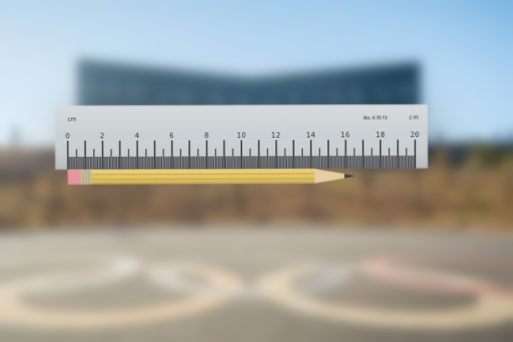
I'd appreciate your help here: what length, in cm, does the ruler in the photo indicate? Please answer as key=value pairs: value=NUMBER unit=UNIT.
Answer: value=16.5 unit=cm
